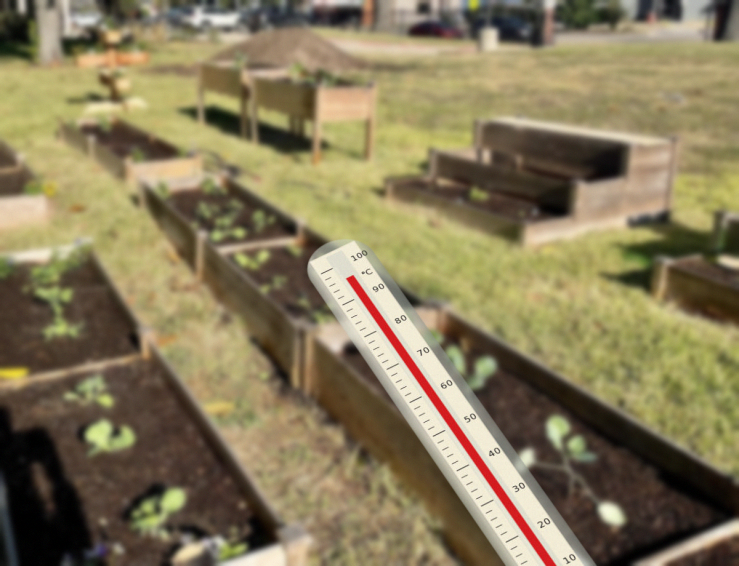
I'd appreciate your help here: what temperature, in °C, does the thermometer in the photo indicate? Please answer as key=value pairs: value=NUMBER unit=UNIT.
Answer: value=96 unit=°C
